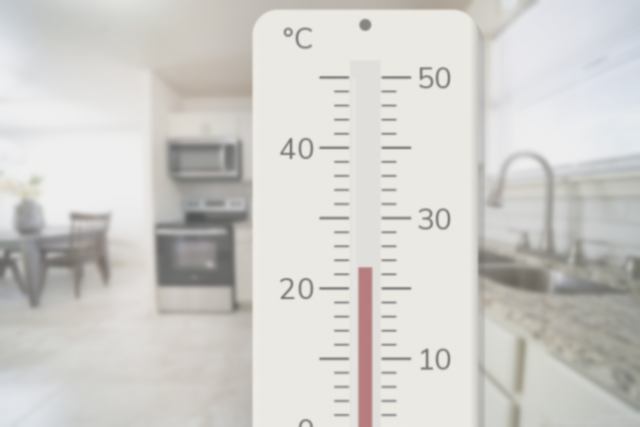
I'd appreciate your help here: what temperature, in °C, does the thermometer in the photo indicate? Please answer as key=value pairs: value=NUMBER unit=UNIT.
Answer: value=23 unit=°C
